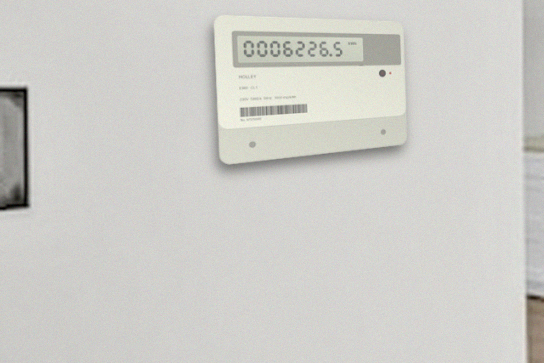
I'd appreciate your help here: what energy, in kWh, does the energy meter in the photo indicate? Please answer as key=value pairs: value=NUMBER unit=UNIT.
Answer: value=6226.5 unit=kWh
